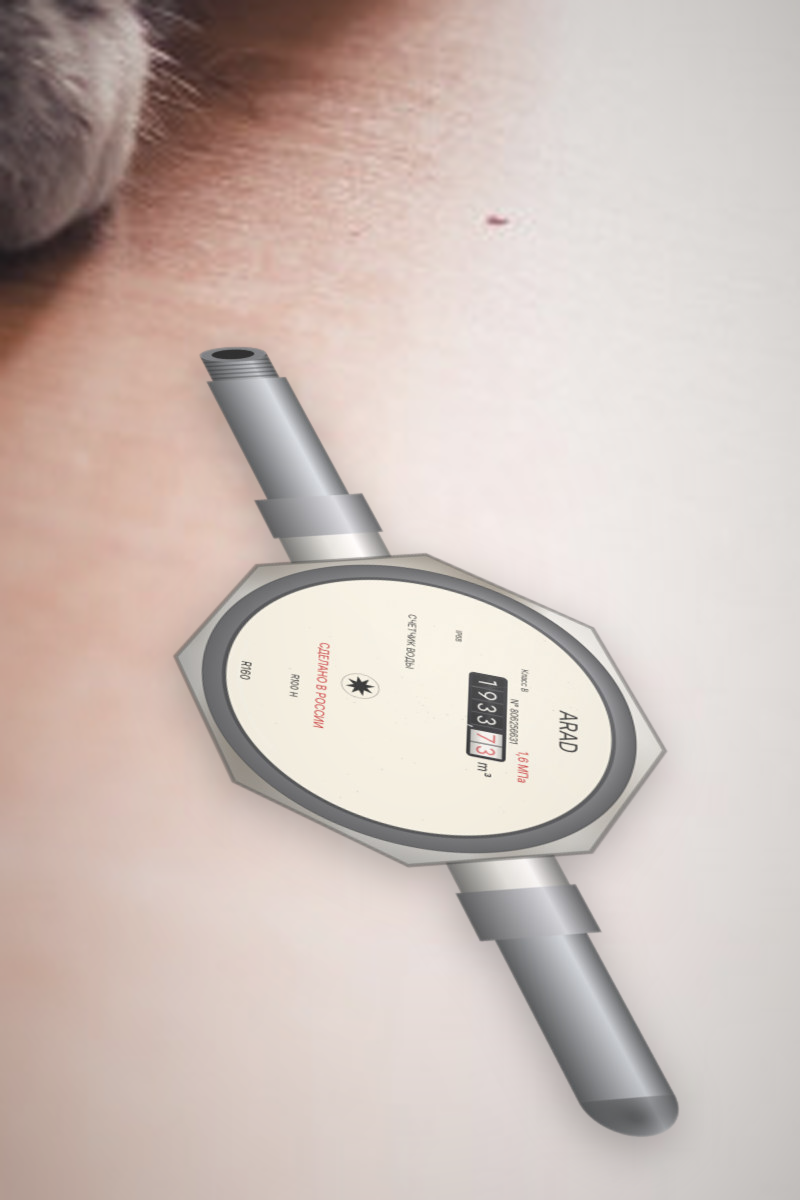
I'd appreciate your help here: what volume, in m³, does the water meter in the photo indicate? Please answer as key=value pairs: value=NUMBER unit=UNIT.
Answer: value=1933.73 unit=m³
